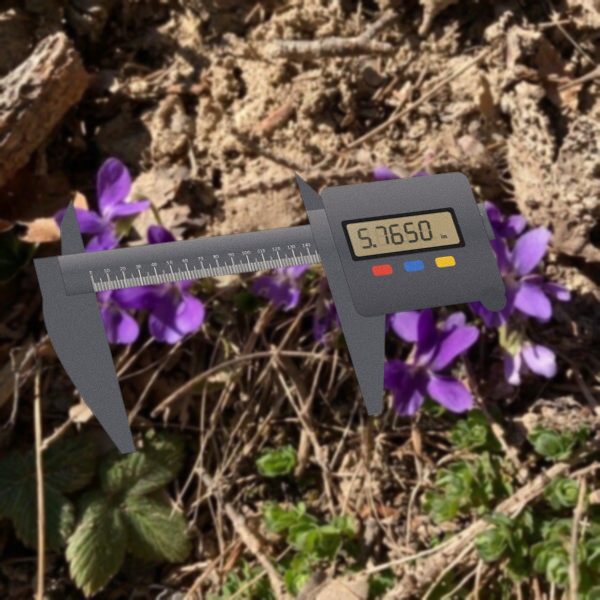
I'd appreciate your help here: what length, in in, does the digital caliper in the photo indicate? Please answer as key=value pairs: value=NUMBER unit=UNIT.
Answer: value=5.7650 unit=in
